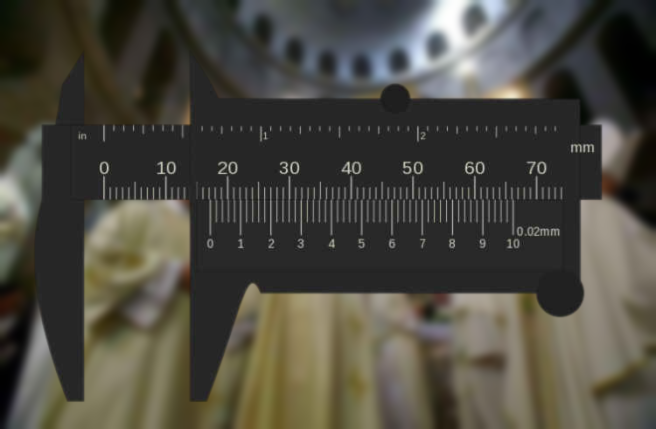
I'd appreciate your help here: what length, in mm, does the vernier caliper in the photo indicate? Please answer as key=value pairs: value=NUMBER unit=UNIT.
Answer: value=17.2 unit=mm
